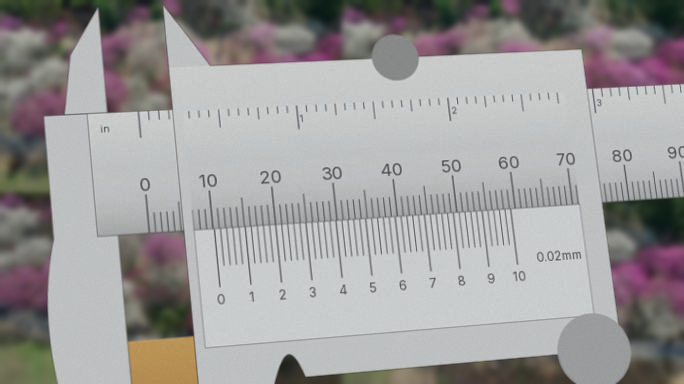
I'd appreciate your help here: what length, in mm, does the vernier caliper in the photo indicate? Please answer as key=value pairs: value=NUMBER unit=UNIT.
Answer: value=10.2 unit=mm
